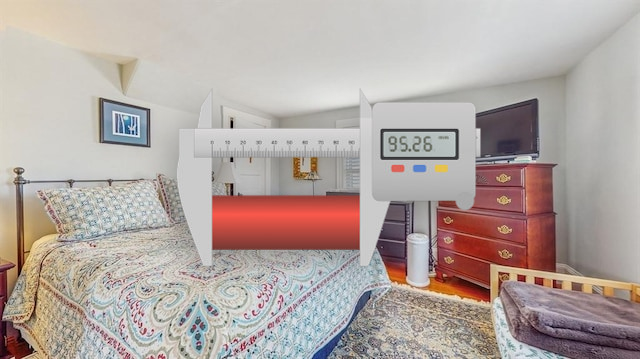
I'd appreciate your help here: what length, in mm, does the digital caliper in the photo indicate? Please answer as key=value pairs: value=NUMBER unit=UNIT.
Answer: value=95.26 unit=mm
